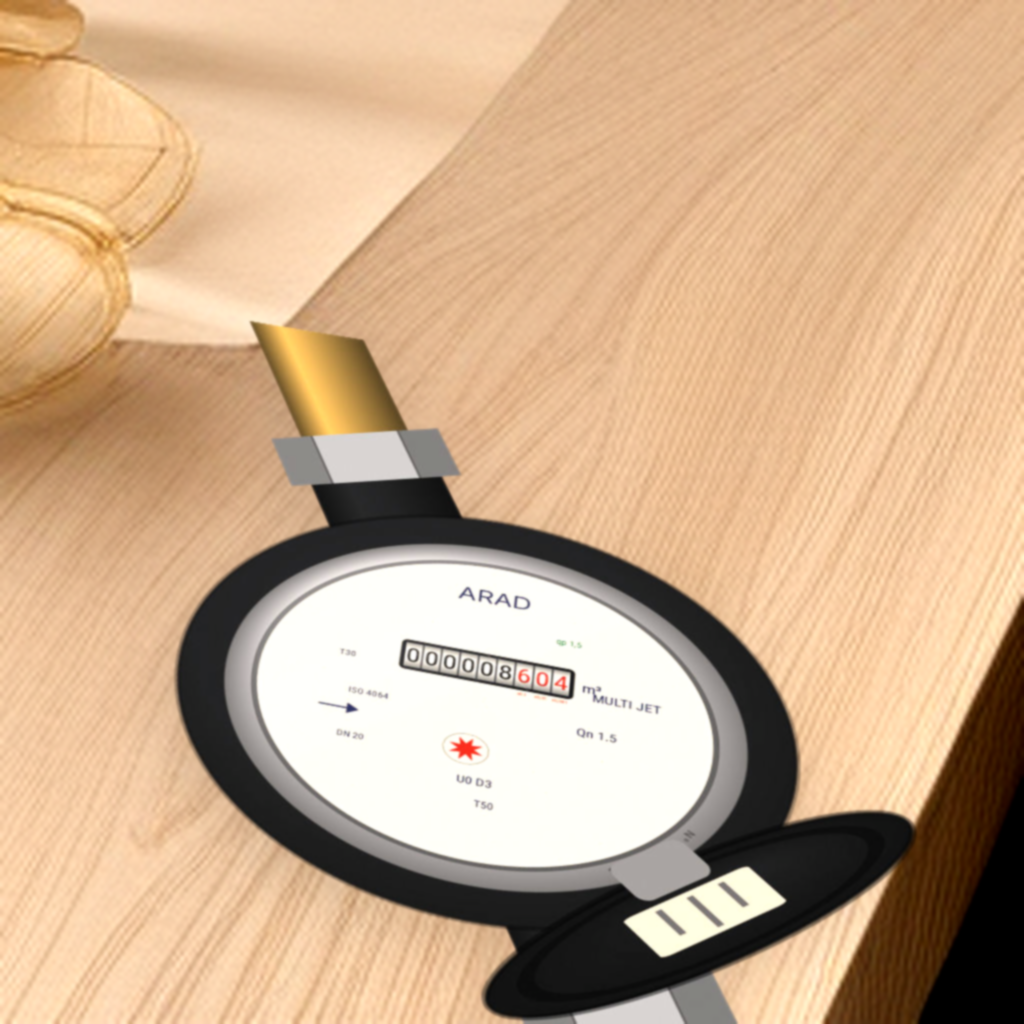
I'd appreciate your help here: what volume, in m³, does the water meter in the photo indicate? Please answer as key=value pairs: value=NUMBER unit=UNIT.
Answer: value=8.604 unit=m³
